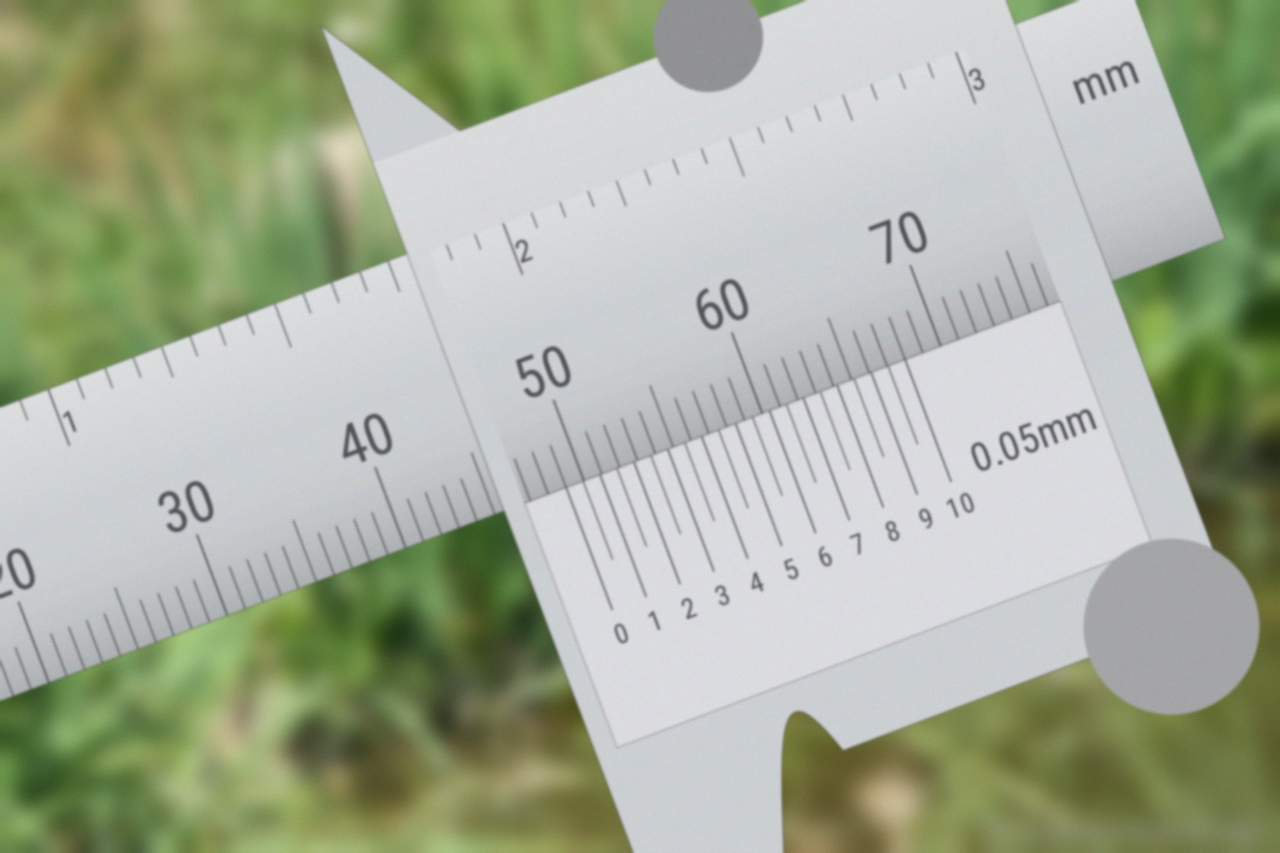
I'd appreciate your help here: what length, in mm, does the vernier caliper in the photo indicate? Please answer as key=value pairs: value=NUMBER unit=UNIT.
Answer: value=49.0 unit=mm
